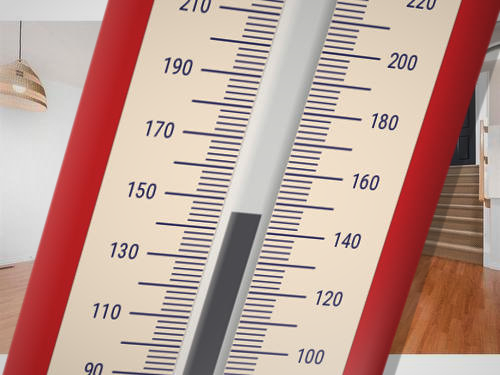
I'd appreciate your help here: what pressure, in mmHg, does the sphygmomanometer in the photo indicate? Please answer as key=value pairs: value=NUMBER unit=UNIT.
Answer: value=146 unit=mmHg
